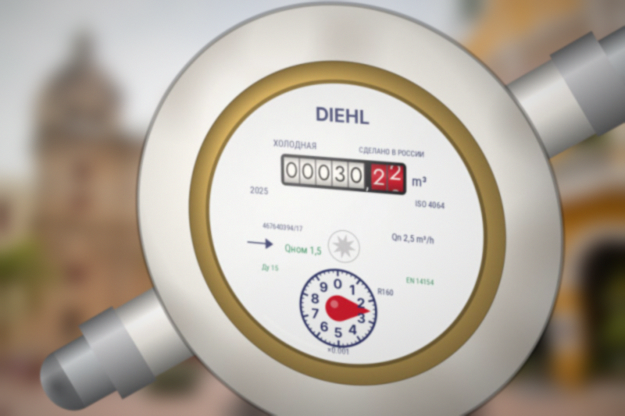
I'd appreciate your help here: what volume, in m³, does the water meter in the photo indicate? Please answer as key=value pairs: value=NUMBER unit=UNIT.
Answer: value=30.222 unit=m³
